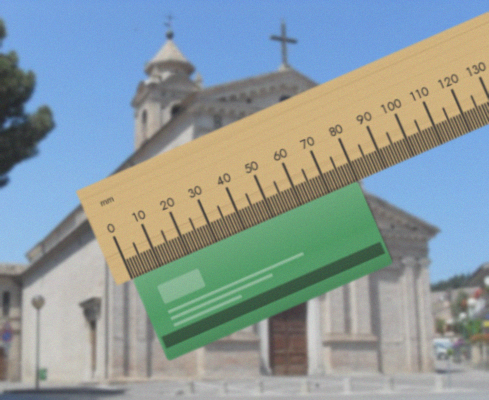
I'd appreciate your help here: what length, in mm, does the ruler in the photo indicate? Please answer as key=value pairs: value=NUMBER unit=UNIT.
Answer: value=80 unit=mm
